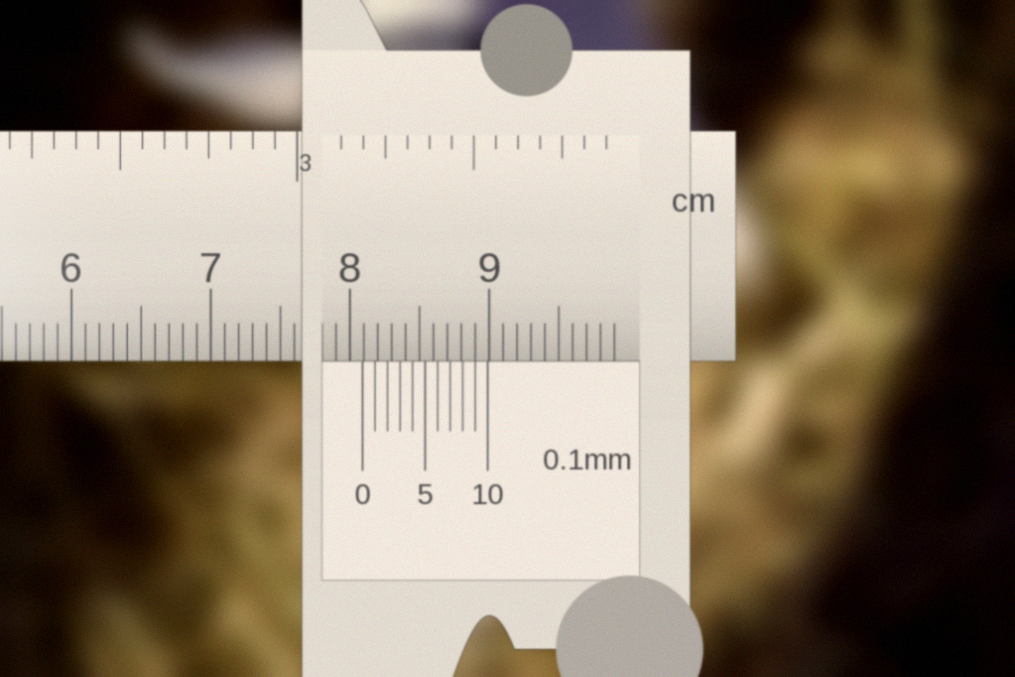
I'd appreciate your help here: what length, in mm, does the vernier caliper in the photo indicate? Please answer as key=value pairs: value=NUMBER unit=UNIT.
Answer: value=80.9 unit=mm
